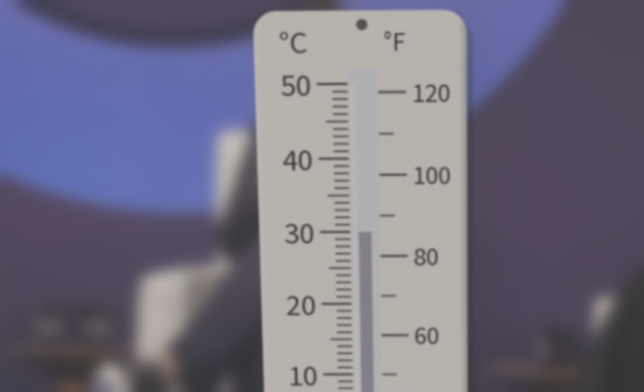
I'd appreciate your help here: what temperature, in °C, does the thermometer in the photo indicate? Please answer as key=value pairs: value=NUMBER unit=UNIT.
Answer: value=30 unit=°C
